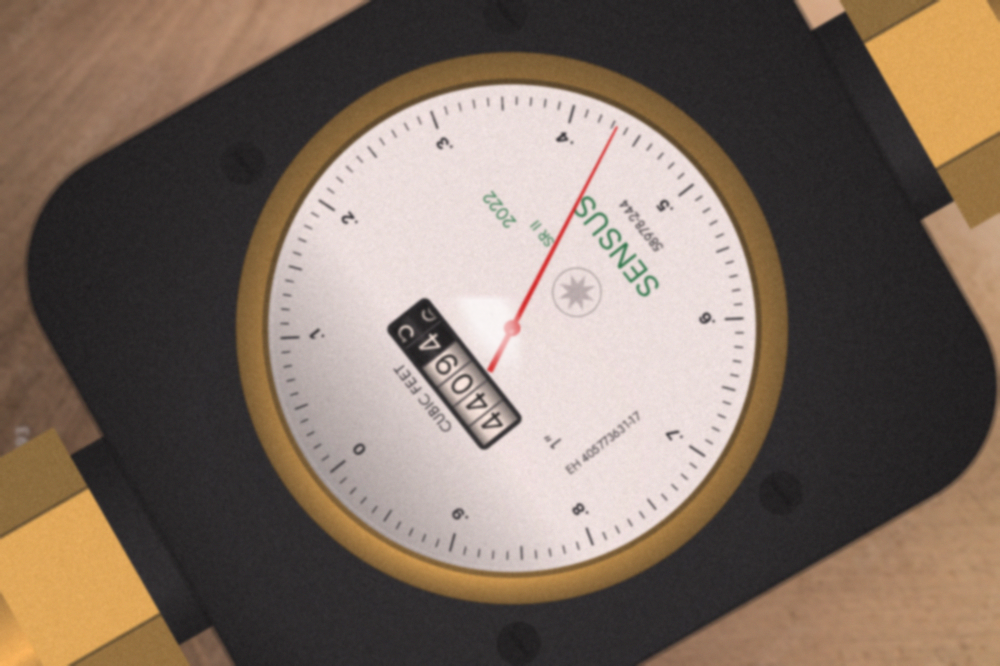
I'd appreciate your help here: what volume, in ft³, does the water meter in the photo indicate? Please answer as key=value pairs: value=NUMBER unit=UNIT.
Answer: value=440945.43 unit=ft³
